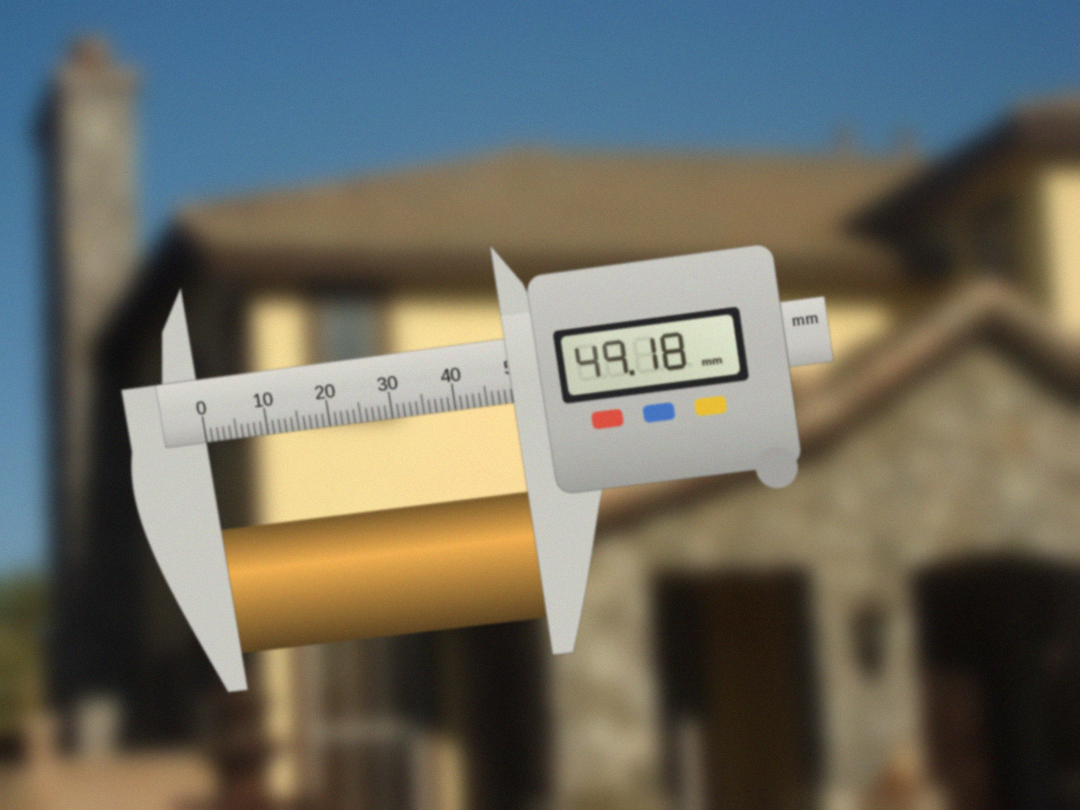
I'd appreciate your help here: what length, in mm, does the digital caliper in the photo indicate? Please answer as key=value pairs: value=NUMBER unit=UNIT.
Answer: value=49.18 unit=mm
